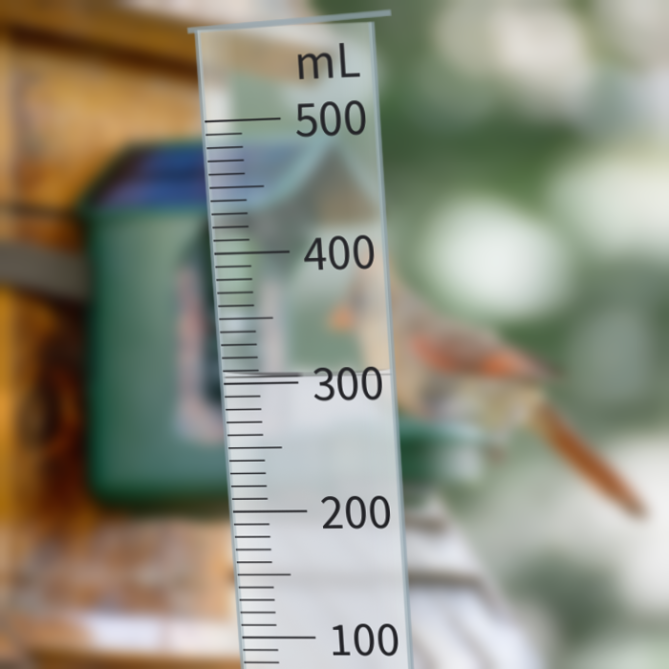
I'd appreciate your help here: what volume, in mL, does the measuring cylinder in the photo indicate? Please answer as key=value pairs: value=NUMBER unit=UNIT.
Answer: value=305 unit=mL
